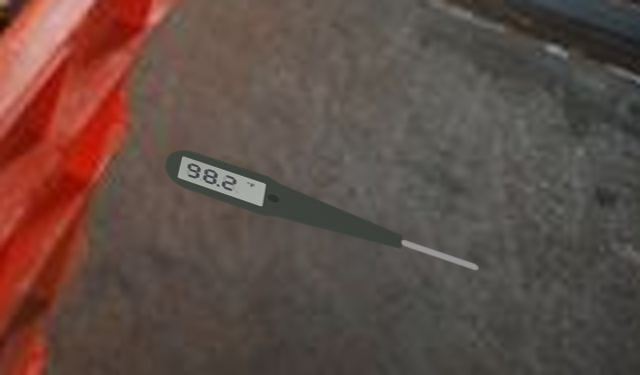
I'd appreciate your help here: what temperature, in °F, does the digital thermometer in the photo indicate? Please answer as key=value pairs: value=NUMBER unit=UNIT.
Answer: value=98.2 unit=°F
